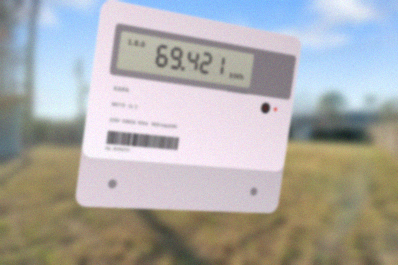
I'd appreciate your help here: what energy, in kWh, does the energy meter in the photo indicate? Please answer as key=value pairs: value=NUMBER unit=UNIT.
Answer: value=69.421 unit=kWh
